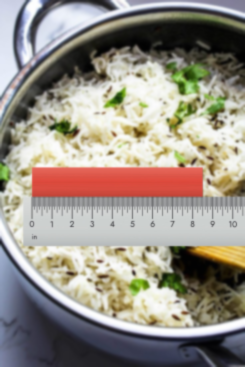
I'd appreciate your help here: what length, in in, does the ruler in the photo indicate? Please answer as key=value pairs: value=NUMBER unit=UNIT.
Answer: value=8.5 unit=in
